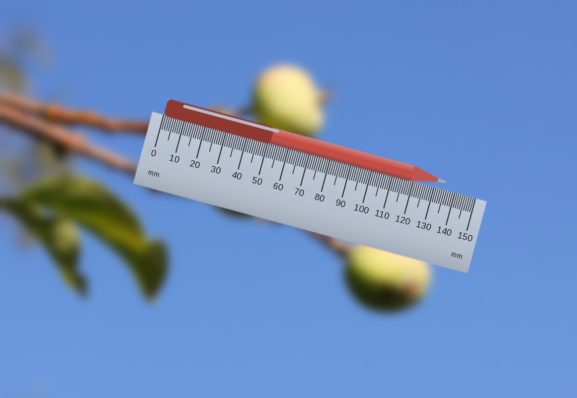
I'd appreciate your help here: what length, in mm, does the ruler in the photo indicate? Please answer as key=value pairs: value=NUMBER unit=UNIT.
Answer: value=135 unit=mm
